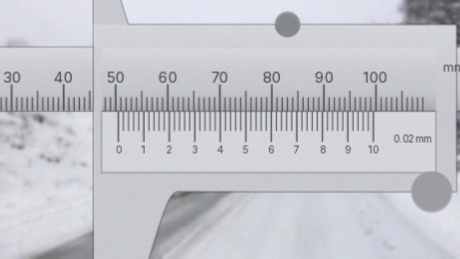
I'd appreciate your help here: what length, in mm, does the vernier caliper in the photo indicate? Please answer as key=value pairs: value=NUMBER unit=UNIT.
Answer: value=50.5 unit=mm
